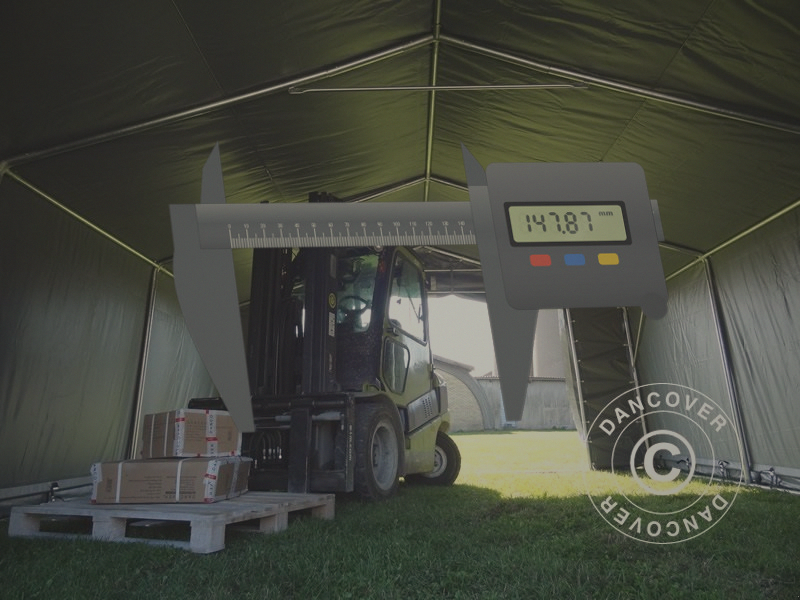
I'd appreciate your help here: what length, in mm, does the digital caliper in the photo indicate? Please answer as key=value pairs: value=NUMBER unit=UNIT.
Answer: value=147.87 unit=mm
